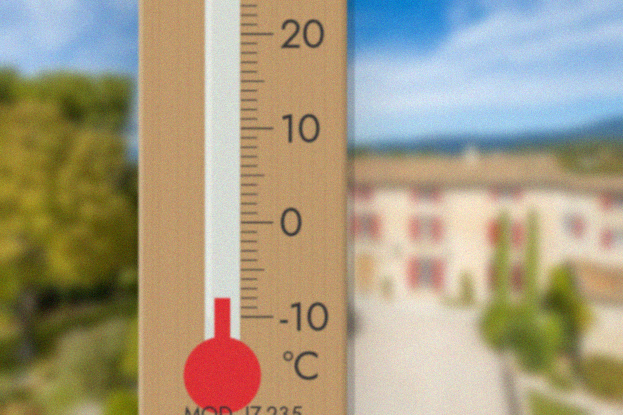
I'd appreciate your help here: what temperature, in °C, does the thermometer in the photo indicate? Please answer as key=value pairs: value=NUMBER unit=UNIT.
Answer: value=-8 unit=°C
